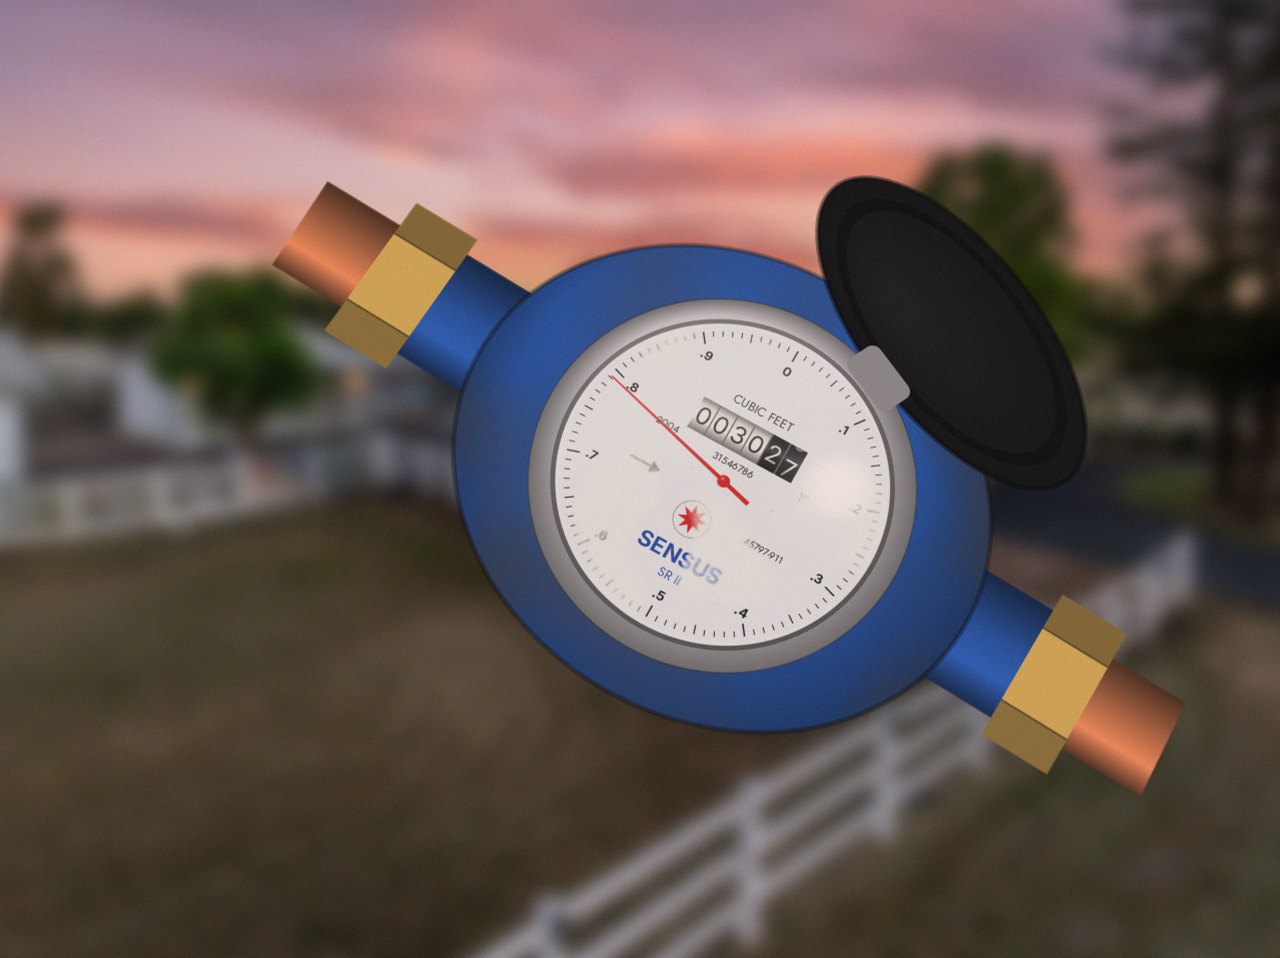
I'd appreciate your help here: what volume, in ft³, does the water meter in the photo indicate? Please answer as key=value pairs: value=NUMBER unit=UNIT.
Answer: value=3026.79 unit=ft³
